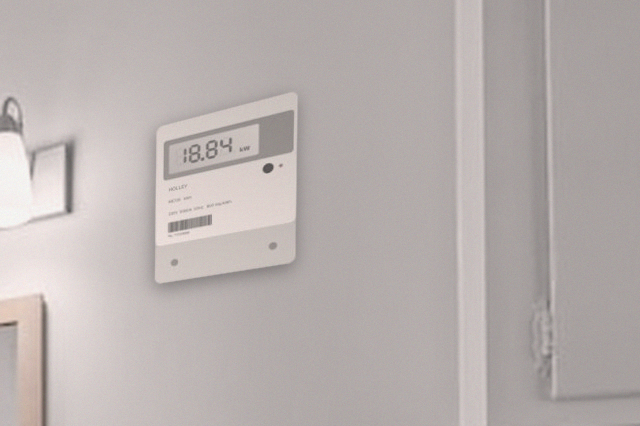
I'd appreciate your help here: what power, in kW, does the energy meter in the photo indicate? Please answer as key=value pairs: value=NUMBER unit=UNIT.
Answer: value=18.84 unit=kW
